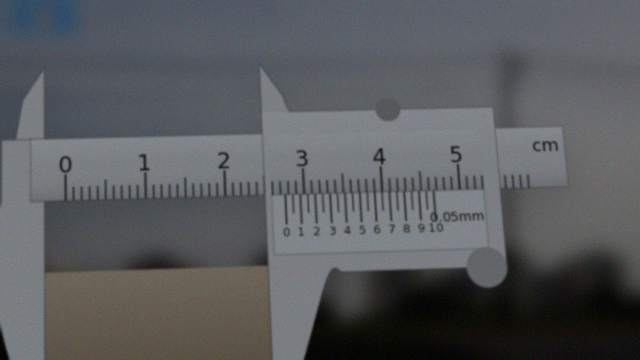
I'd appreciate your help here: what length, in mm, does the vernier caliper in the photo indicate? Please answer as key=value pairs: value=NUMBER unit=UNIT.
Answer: value=27.6 unit=mm
